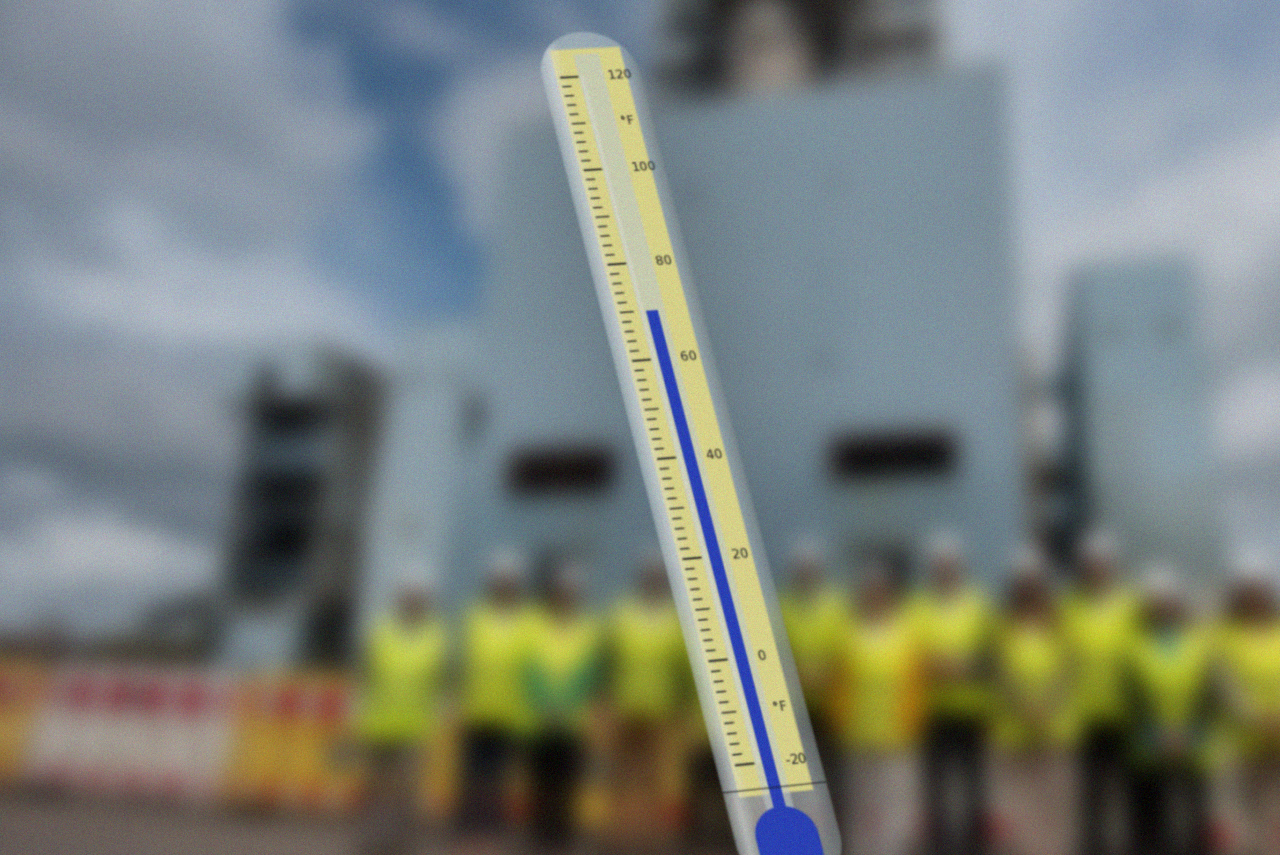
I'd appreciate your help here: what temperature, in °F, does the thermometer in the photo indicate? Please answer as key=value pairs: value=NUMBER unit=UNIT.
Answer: value=70 unit=°F
